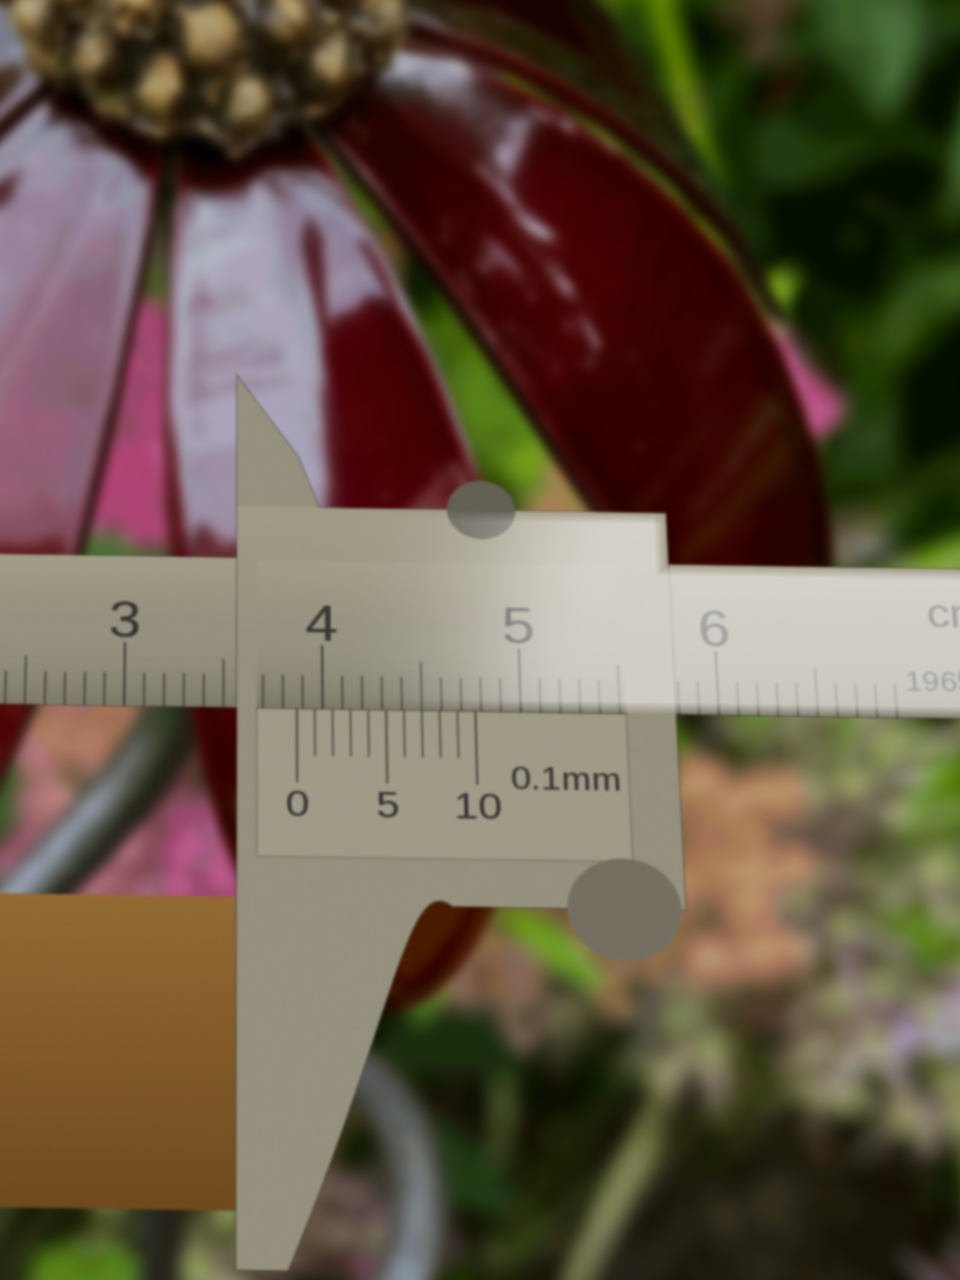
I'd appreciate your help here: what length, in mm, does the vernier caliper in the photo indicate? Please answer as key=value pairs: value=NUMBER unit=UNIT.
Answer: value=38.7 unit=mm
